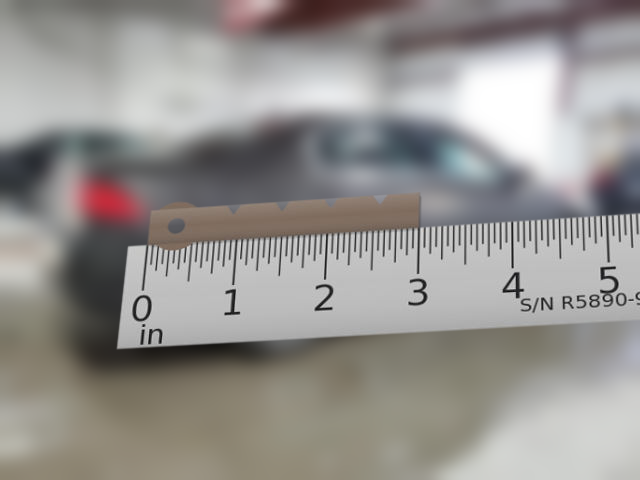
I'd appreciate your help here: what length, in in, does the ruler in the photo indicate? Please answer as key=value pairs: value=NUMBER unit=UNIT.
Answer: value=3 unit=in
